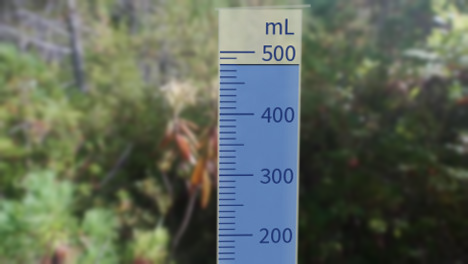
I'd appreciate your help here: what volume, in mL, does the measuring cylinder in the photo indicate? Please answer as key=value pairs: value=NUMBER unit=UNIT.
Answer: value=480 unit=mL
